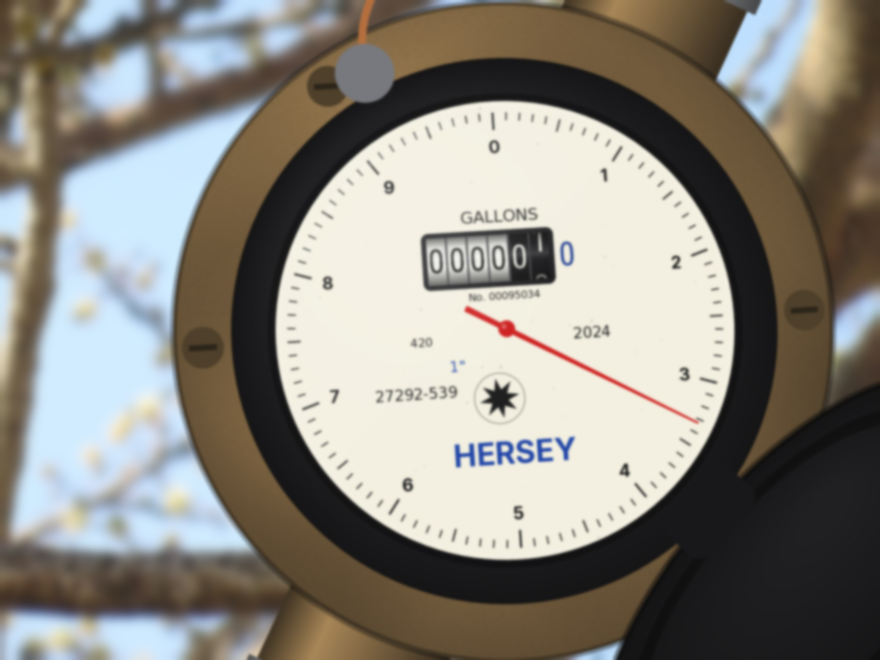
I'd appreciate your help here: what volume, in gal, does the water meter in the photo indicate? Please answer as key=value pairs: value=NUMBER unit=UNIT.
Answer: value=13.3 unit=gal
